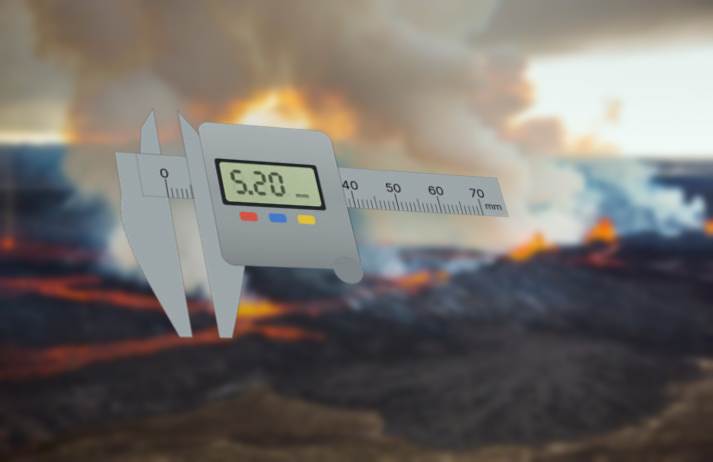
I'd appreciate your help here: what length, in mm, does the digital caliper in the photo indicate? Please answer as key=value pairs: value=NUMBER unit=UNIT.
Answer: value=5.20 unit=mm
